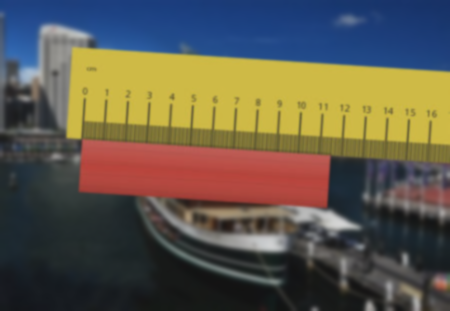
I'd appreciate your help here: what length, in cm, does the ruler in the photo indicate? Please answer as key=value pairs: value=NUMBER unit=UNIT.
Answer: value=11.5 unit=cm
